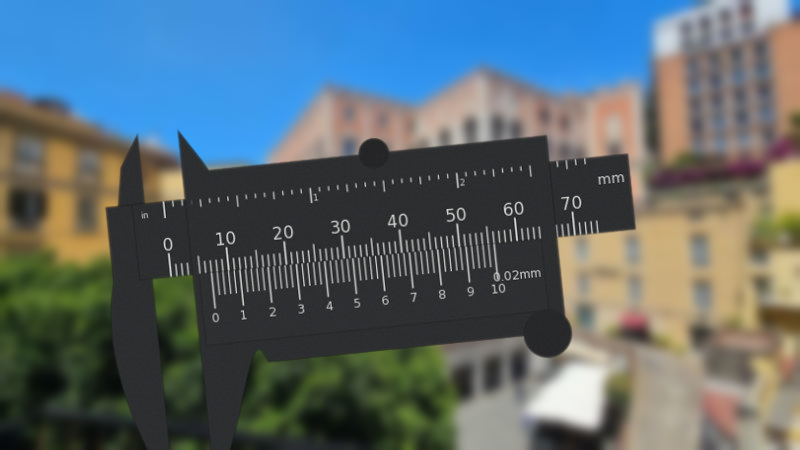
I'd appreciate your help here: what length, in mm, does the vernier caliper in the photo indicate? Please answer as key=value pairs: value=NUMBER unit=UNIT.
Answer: value=7.0 unit=mm
